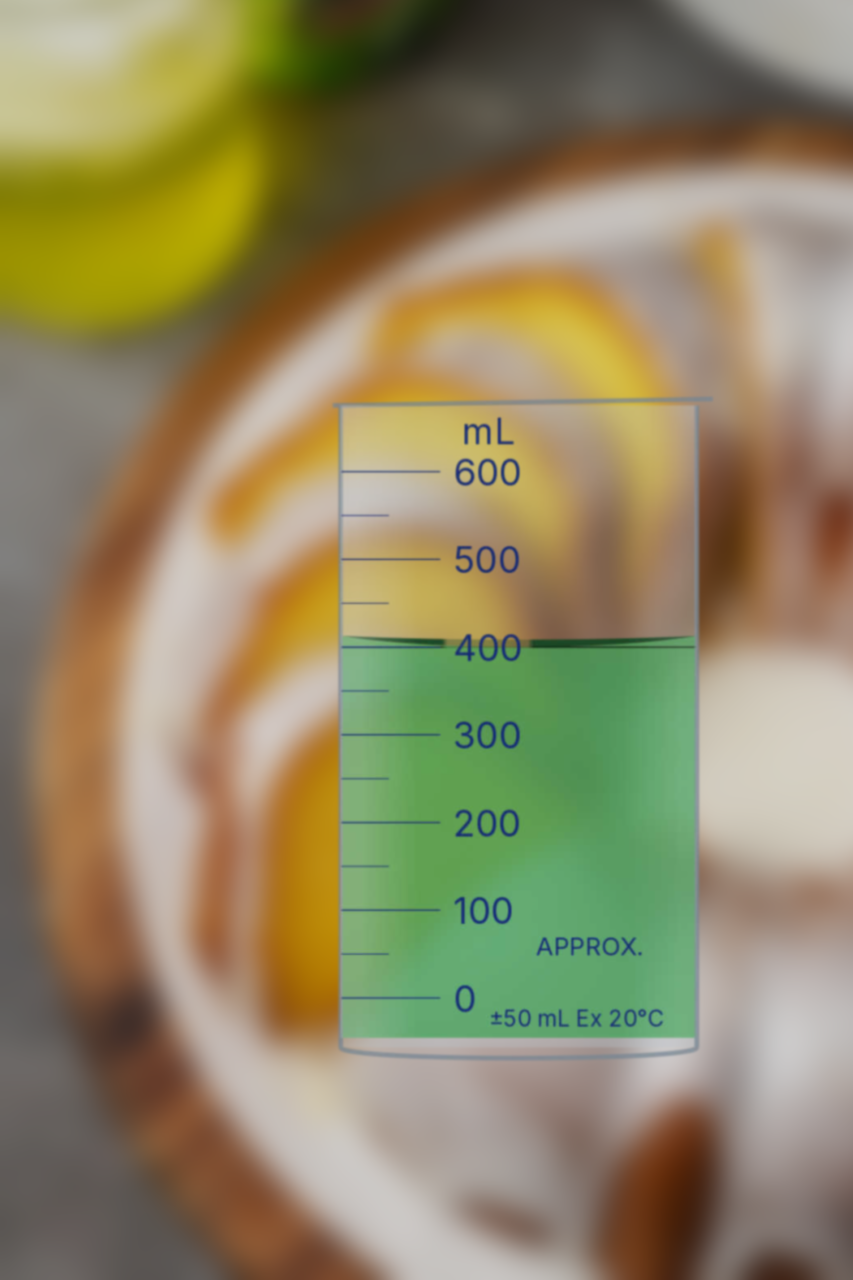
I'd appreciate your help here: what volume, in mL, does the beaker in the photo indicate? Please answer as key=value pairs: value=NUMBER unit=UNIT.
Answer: value=400 unit=mL
